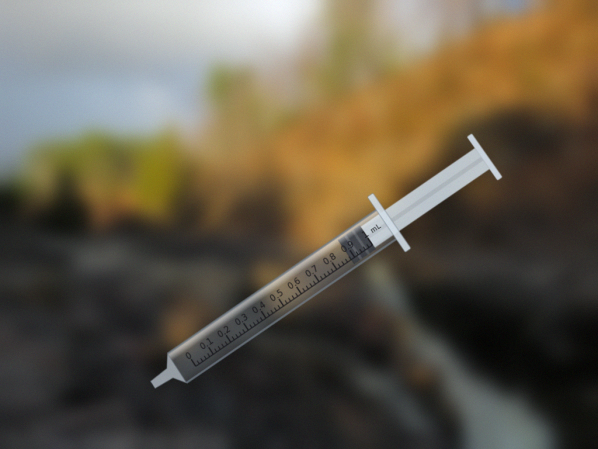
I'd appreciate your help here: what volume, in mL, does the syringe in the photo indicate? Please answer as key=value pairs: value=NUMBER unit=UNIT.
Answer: value=0.88 unit=mL
